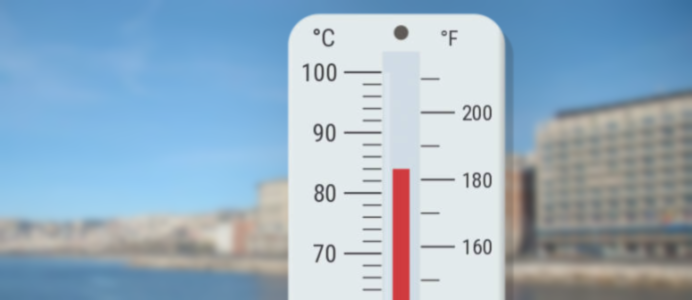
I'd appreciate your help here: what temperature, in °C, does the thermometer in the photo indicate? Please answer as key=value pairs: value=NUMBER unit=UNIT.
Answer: value=84 unit=°C
